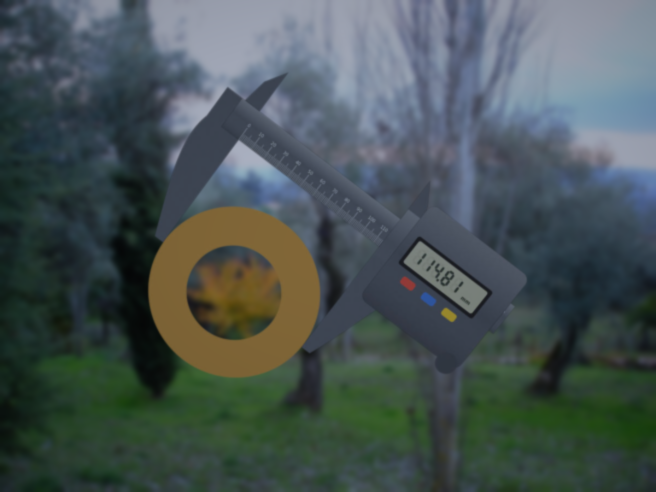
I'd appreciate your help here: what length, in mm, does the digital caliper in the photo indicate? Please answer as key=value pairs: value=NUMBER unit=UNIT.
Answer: value=114.81 unit=mm
